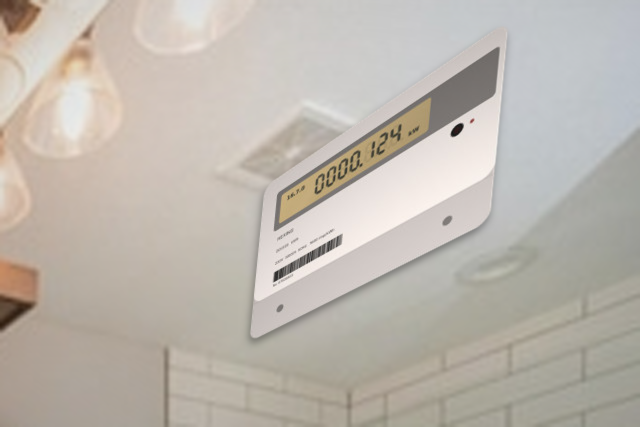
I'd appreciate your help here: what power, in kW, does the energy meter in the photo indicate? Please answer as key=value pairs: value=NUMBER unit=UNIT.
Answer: value=0.124 unit=kW
